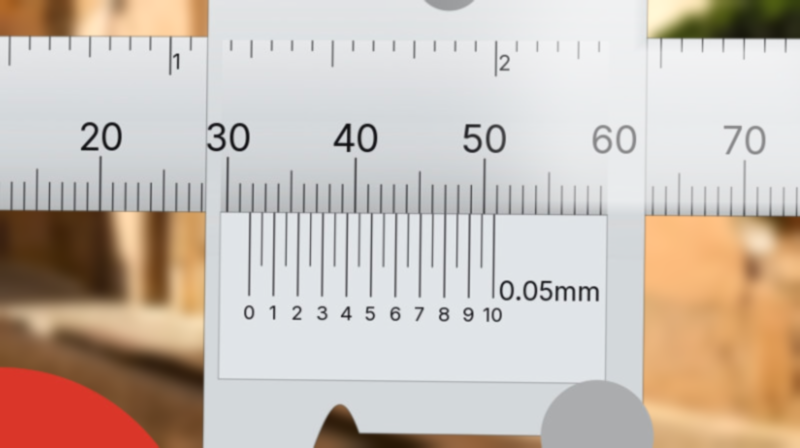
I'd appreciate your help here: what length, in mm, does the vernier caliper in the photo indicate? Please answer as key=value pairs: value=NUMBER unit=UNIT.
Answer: value=31.8 unit=mm
